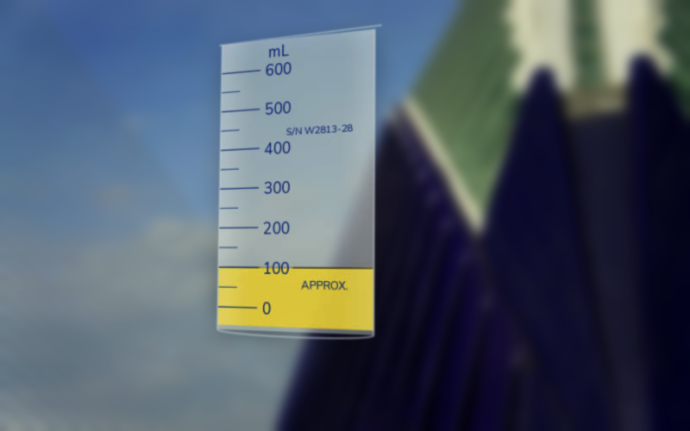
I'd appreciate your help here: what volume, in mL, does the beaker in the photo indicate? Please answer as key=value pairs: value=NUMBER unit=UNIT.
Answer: value=100 unit=mL
